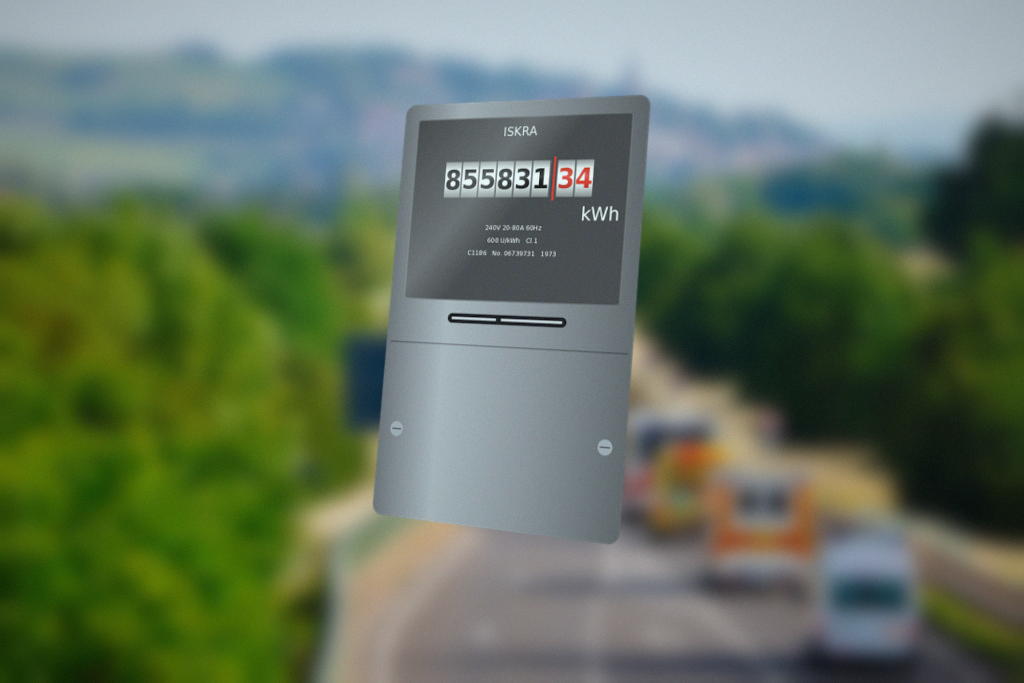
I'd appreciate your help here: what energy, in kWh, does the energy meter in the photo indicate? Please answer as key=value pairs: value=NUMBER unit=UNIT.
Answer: value=855831.34 unit=kWh
